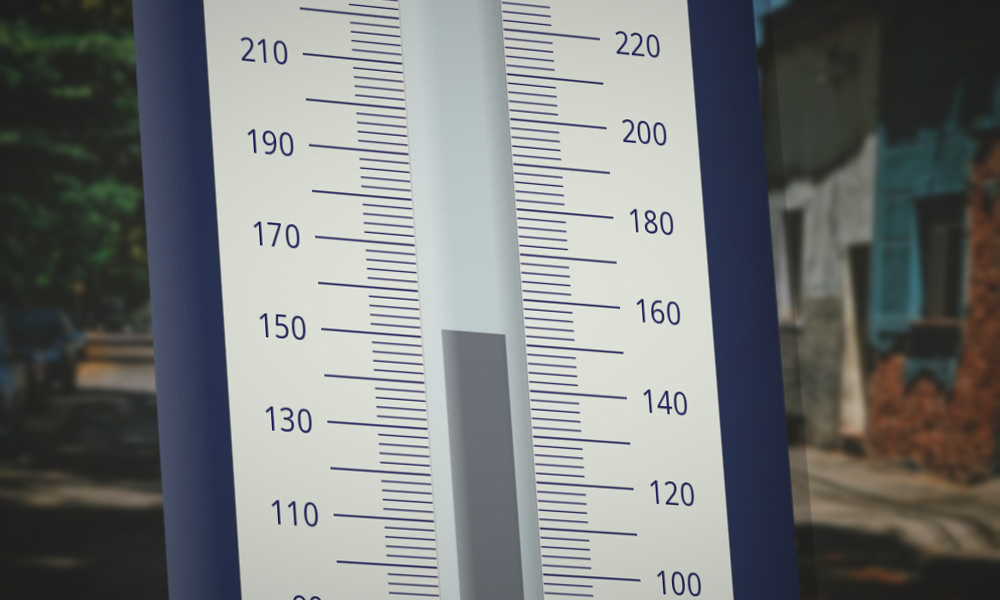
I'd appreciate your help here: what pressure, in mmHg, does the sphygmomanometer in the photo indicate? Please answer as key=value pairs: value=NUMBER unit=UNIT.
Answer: value=152 unit=mmHg
